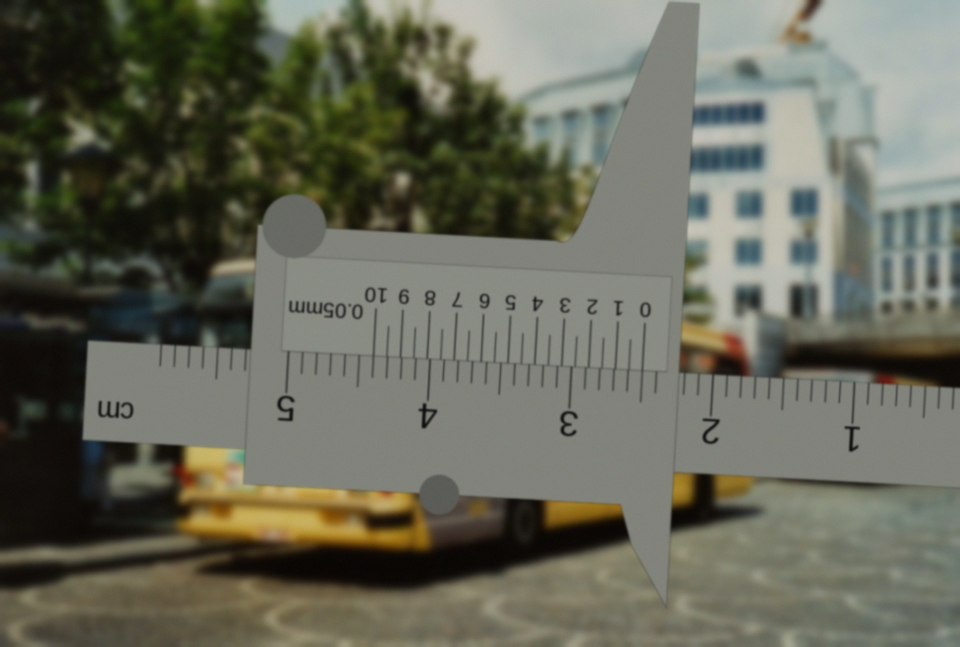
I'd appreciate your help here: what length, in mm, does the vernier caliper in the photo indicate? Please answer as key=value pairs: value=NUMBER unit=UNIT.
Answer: value=25.0 unit=mm
